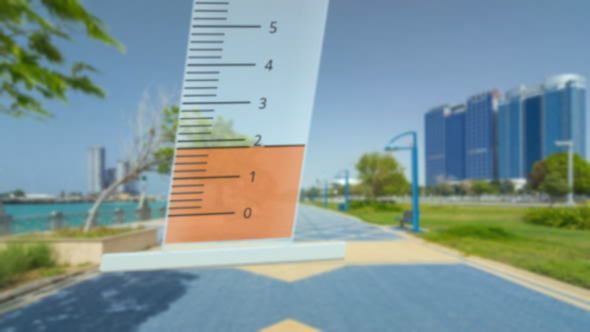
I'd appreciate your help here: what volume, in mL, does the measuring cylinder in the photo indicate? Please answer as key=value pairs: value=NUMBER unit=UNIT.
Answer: value=1.8 unit=mL
